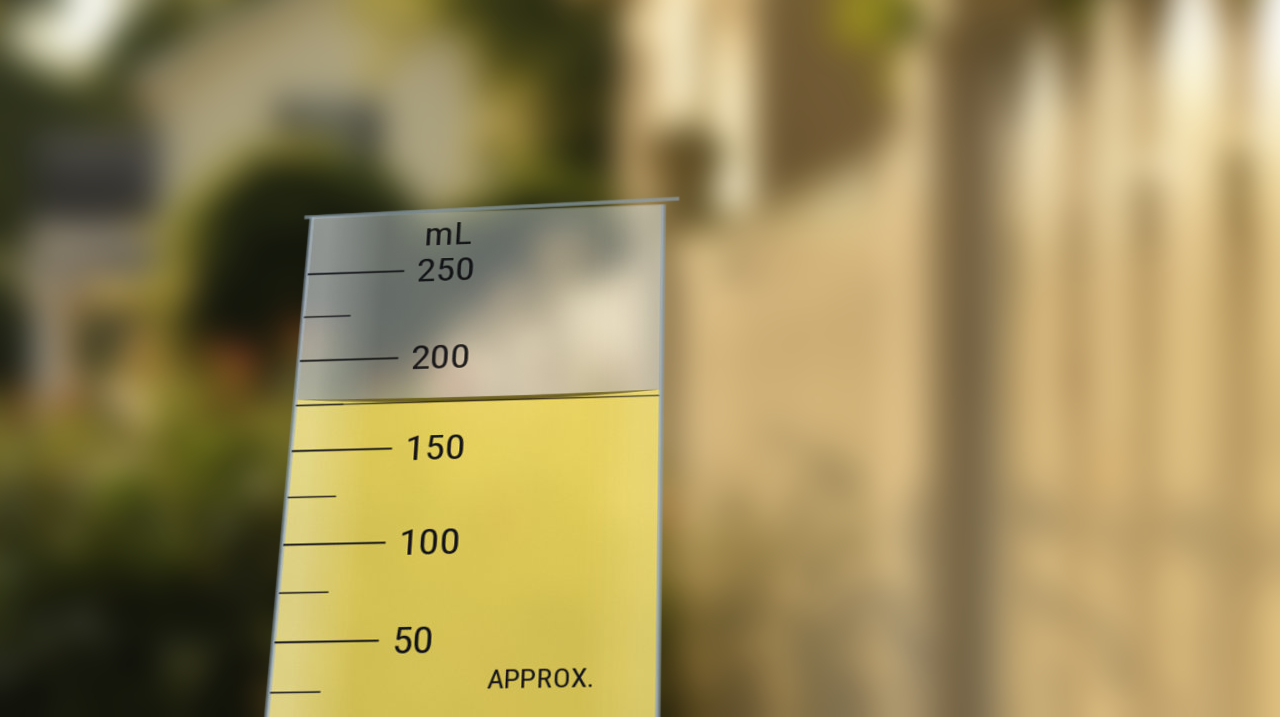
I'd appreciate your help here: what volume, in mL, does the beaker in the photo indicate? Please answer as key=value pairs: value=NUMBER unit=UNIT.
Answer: value=175 unit=mL
